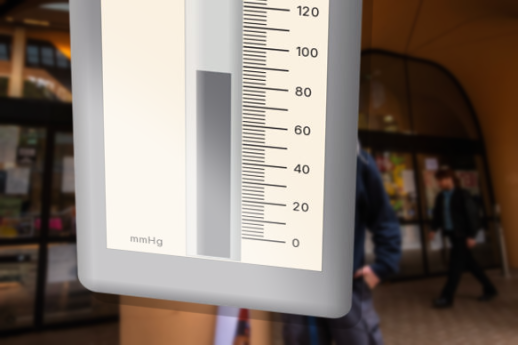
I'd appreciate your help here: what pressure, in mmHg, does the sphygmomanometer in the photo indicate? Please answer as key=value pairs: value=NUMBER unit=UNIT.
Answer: value=86 unit=mmHg
